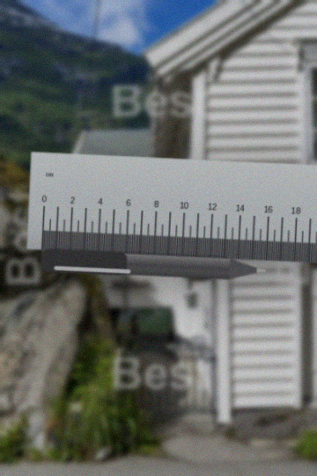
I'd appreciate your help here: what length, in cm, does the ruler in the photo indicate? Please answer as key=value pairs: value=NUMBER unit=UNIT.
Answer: value=16 unit=cm
